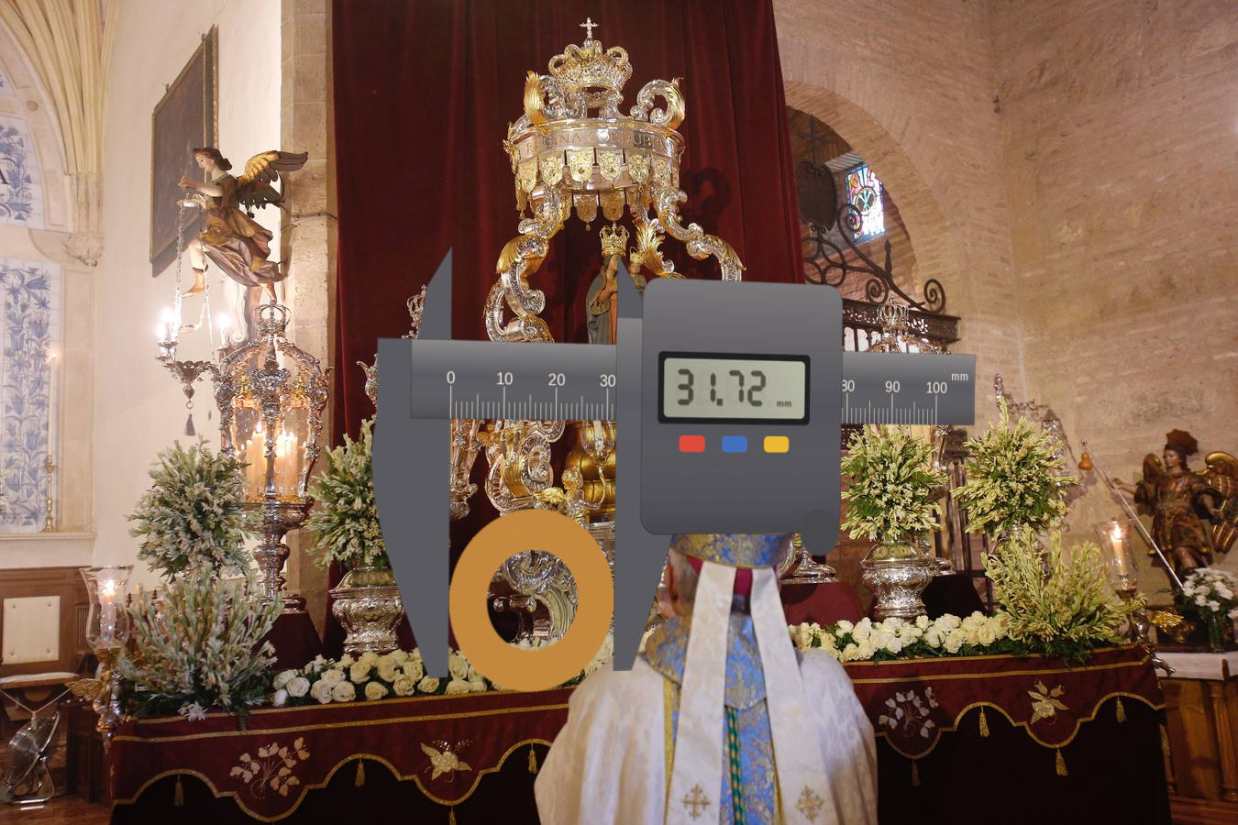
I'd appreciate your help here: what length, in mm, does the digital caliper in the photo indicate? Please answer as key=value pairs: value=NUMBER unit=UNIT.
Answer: value=31.72 unit=mm
